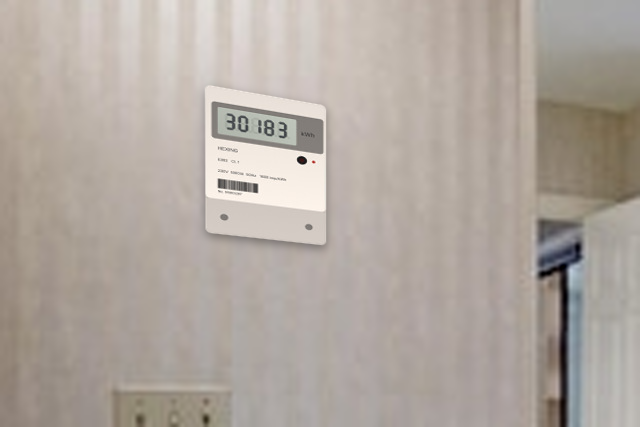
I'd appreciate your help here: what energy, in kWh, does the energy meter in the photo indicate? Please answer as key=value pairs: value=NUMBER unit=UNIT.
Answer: value=30183 unit=kWh
